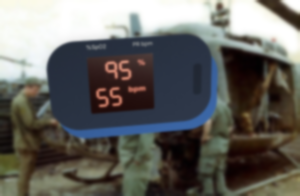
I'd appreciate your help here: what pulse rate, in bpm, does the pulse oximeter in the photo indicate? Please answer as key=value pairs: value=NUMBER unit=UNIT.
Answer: value=55 unit=bpm
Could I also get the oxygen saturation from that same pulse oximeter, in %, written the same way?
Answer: value=95 unit=%
